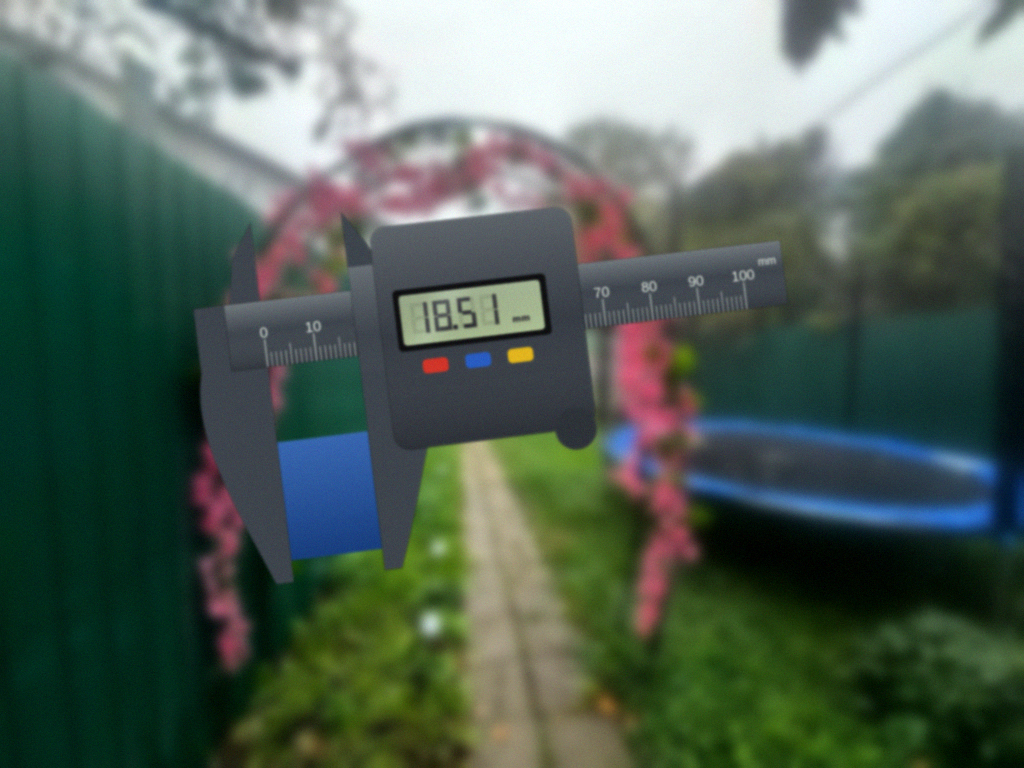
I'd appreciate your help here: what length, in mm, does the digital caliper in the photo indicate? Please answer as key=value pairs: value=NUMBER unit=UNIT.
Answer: value=18.51 unit=mm
